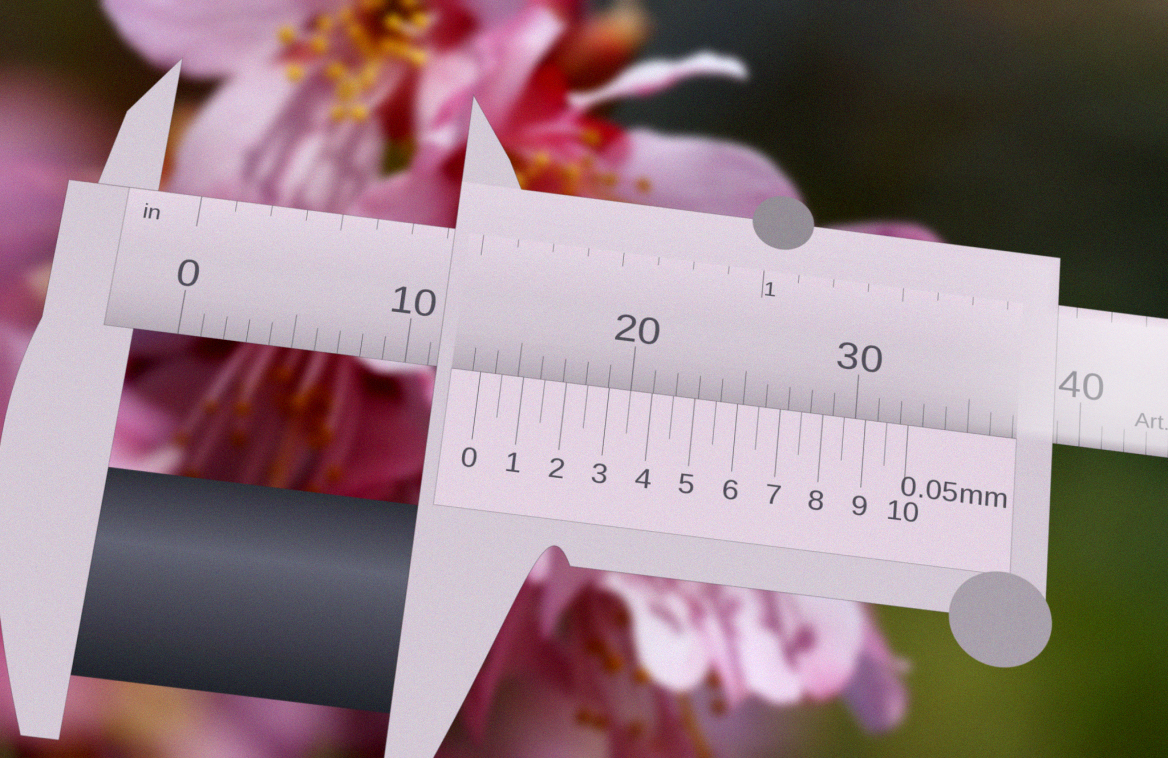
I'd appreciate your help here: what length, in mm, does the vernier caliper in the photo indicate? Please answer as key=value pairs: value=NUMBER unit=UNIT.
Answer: value=13.35 unit=mm
